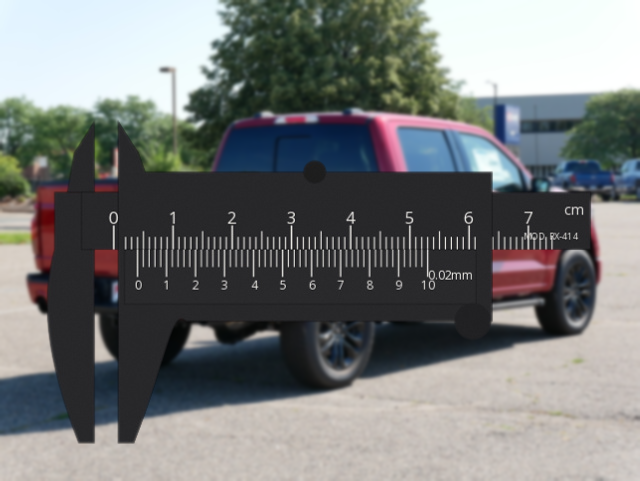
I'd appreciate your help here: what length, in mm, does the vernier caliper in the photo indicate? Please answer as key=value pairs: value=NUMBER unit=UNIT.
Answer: value=4.0 unit=mm
